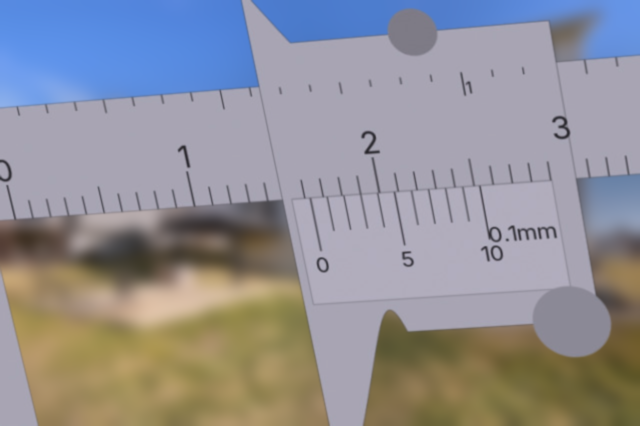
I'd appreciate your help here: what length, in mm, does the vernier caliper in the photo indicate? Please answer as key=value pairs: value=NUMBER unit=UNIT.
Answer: value=16.3 unit=mm
